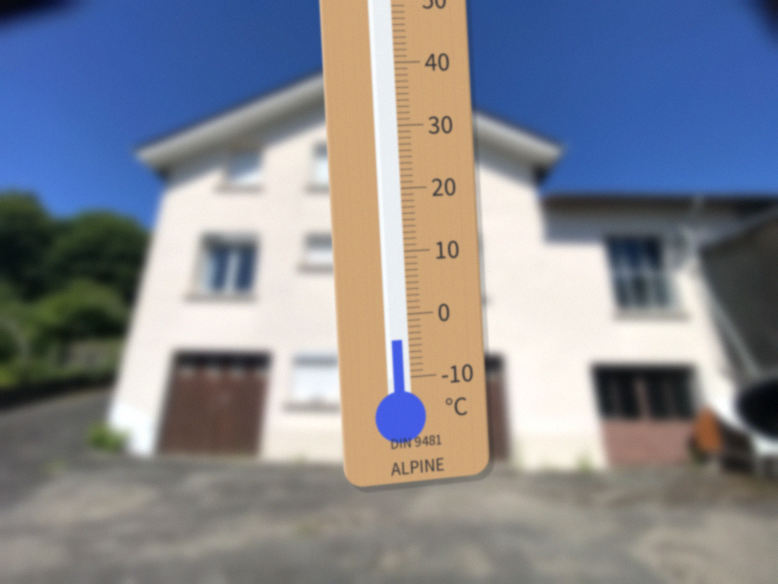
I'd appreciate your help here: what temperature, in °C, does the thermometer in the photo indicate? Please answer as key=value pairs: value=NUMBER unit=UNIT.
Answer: value=-4 unit=°C
